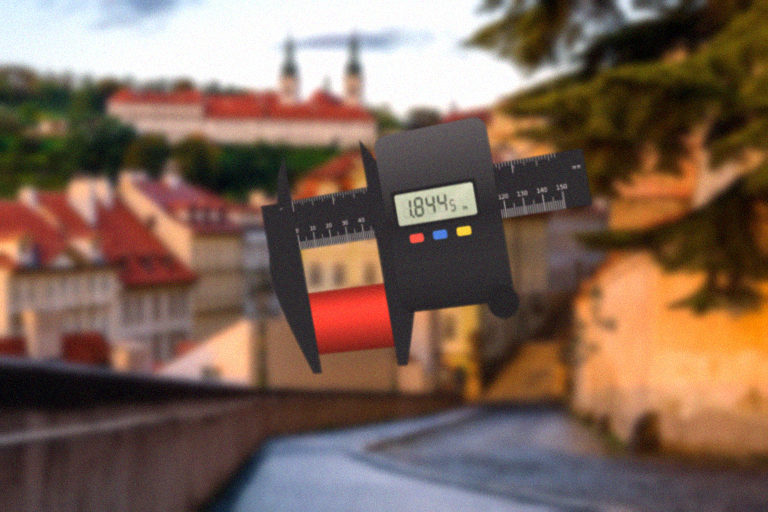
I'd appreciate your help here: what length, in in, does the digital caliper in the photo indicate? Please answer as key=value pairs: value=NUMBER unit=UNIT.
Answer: value=1.8445 unit=in
